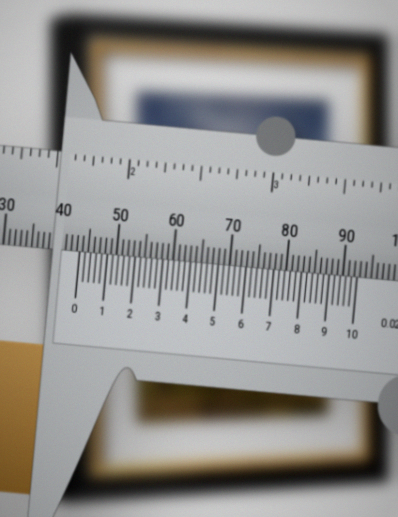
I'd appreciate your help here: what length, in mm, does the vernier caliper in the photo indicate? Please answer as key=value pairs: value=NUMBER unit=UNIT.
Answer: value=43.5 unit=mm
